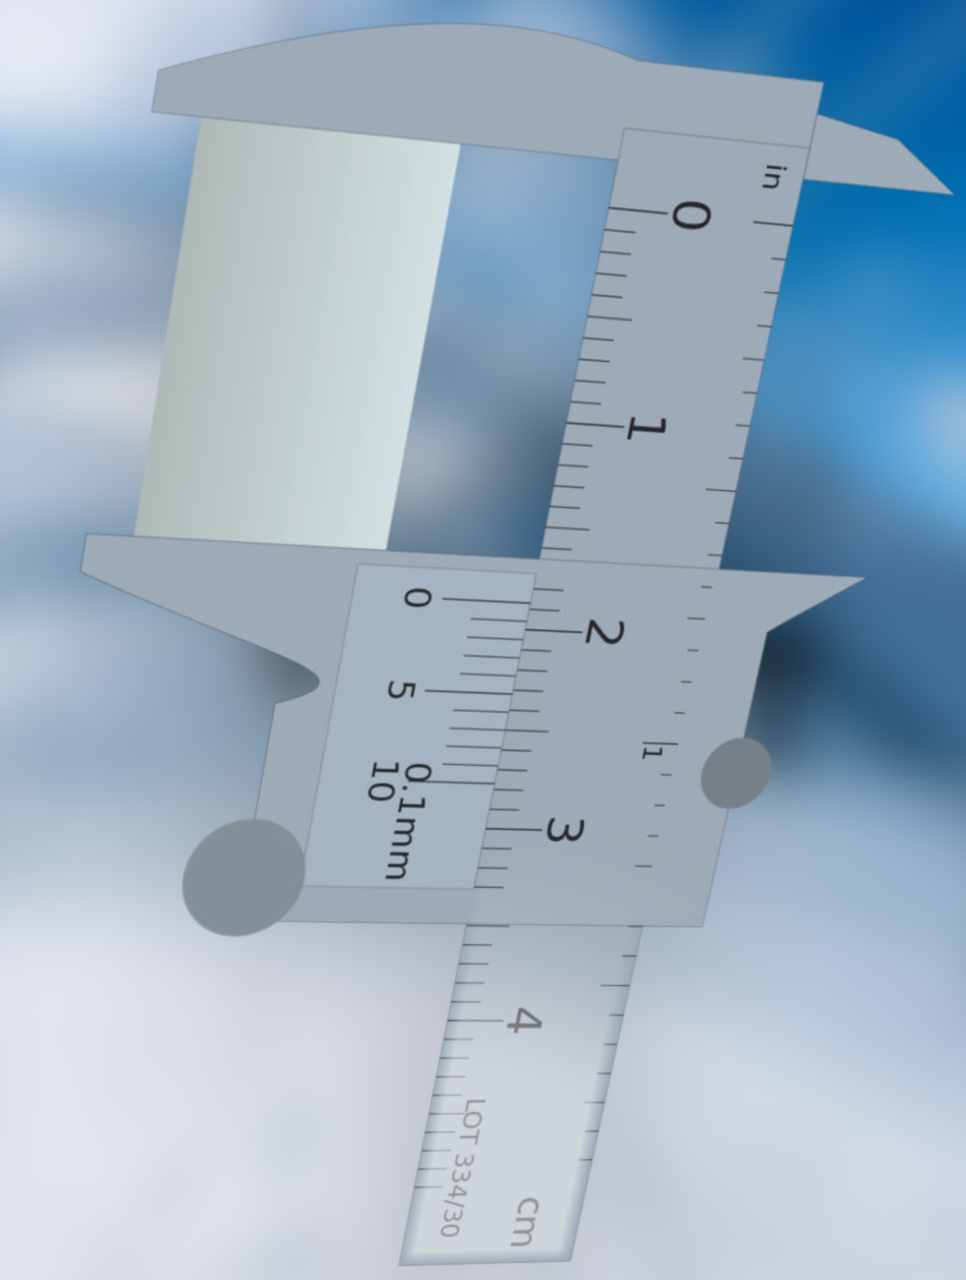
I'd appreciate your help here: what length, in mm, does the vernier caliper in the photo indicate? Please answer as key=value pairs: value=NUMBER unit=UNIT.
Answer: value=18.7 unit=mm
